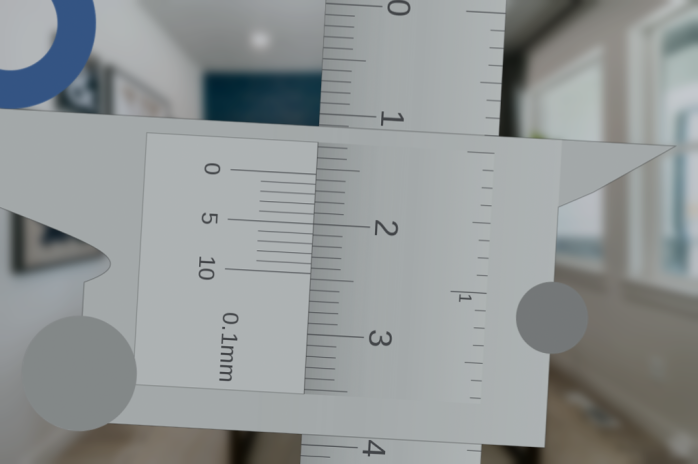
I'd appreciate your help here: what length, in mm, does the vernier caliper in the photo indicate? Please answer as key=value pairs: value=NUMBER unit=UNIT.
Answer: value=15.5 unit=mm
